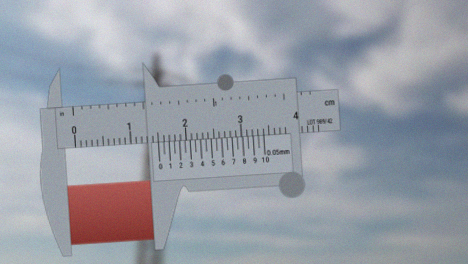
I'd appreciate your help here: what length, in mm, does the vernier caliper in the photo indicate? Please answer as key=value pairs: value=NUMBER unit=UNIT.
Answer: value=15.0 unit=mm
